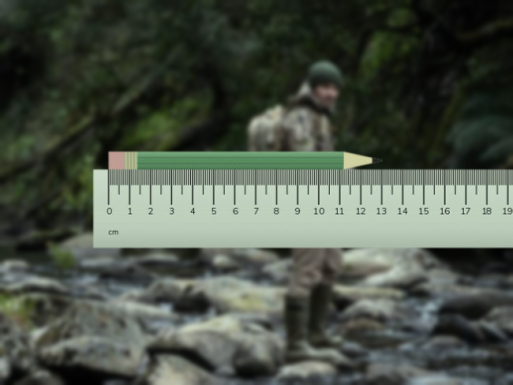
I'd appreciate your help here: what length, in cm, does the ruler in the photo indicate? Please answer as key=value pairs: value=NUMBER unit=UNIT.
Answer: value=13 unit=cm
